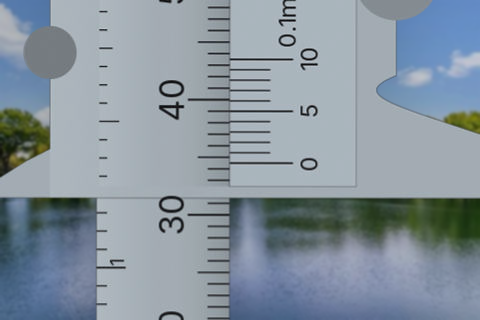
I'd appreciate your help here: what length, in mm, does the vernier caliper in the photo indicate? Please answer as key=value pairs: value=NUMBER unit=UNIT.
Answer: value=34.5 unit=mm
